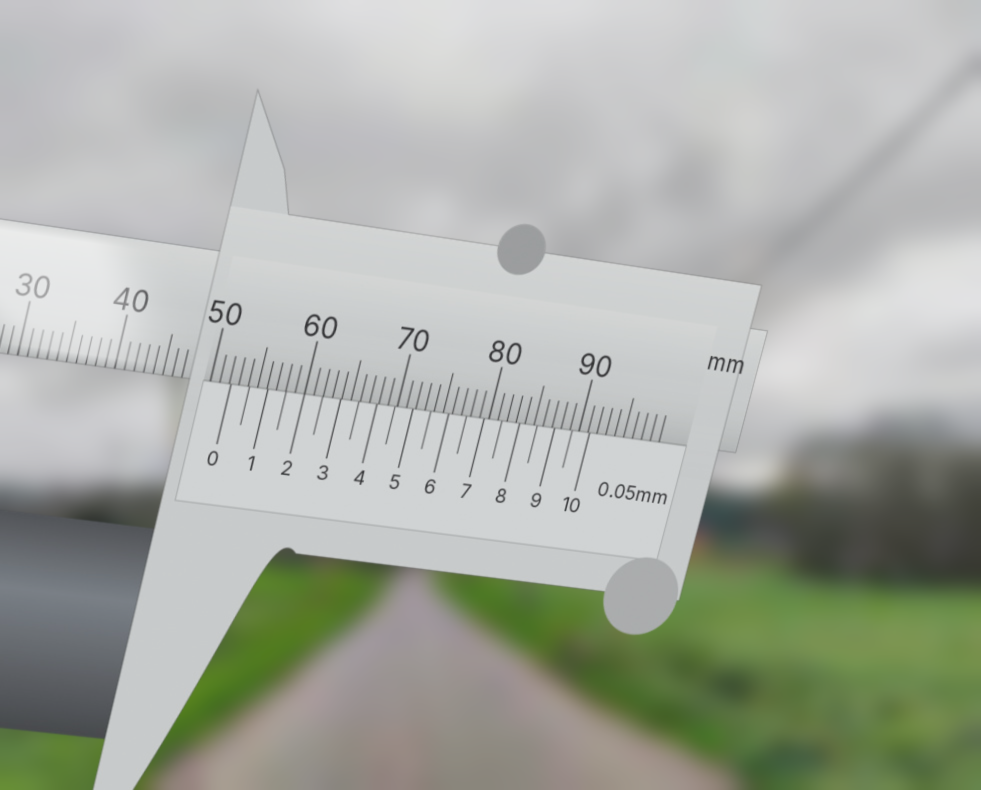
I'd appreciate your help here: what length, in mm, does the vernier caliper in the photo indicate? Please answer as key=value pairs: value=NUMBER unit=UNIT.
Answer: value=52.2 unit=mm
